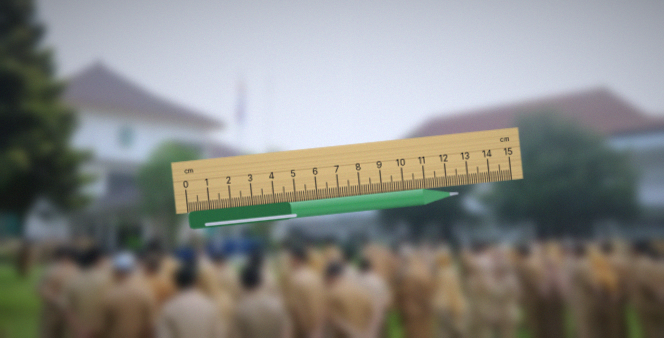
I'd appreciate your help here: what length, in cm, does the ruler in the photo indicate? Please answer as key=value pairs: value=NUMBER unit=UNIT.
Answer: value=12.5 unit=cm
